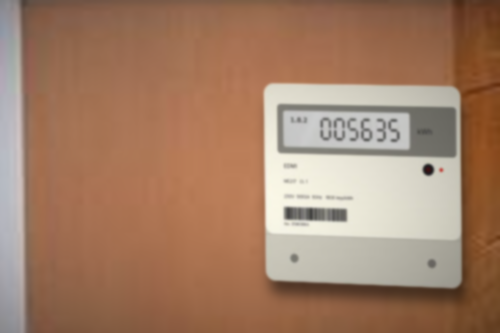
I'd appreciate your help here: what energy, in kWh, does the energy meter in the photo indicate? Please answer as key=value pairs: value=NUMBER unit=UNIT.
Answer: value=5635 unit=kWh
